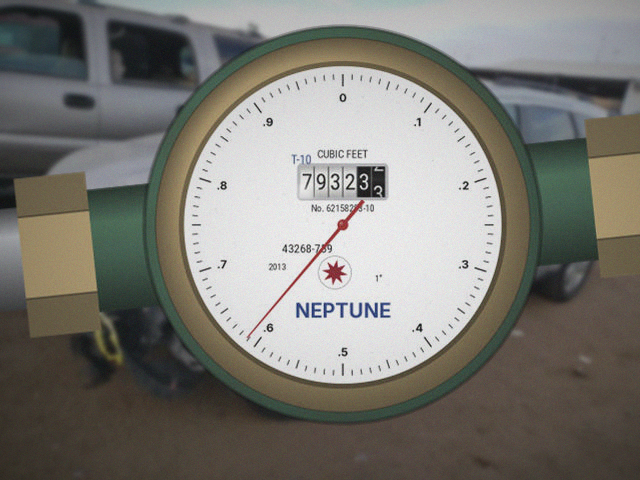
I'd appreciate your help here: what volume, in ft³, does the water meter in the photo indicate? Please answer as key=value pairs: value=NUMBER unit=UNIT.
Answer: value=793232.61 unit=ft³
